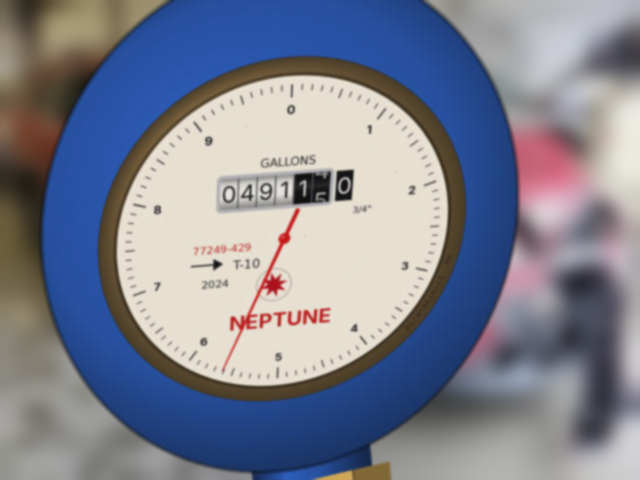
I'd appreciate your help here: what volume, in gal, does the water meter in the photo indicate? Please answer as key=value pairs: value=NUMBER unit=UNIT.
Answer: value=491145.6 unit=gal
